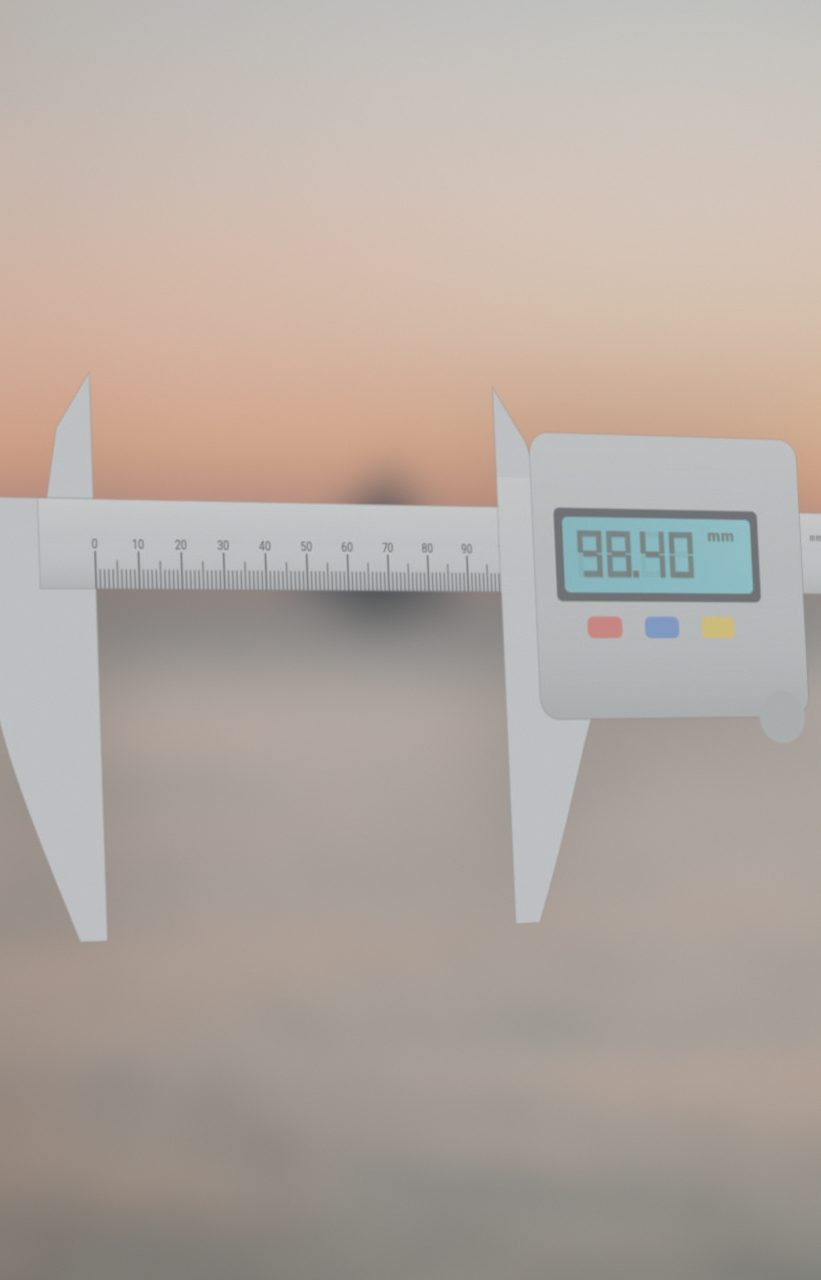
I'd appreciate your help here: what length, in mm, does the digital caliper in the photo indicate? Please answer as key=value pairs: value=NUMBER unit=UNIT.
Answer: value=98.40 unit=mm
